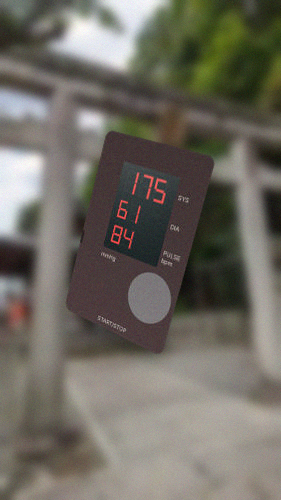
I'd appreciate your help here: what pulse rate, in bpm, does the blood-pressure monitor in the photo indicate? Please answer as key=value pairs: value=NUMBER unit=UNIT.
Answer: value=84 unit=bpm
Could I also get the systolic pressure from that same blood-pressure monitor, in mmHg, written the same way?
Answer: value=175 unit=mmHg
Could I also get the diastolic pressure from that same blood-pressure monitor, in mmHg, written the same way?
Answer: value=61 unit=mmHg
